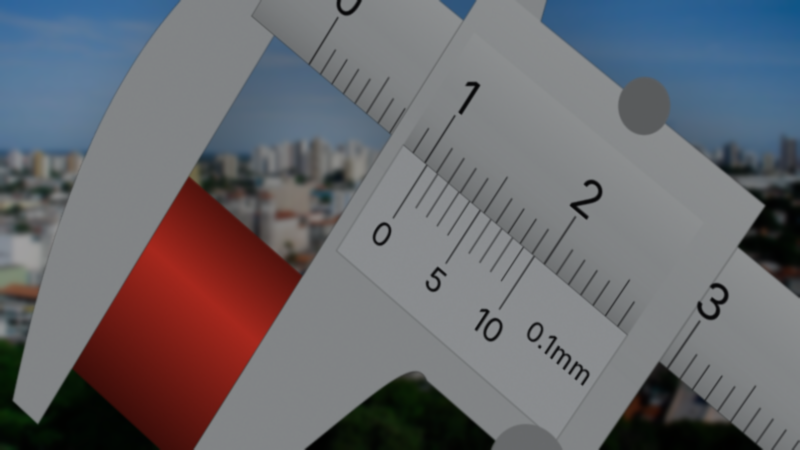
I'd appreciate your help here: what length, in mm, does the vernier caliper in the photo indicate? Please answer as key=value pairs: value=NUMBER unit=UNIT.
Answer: value=10.2 unit=mm
